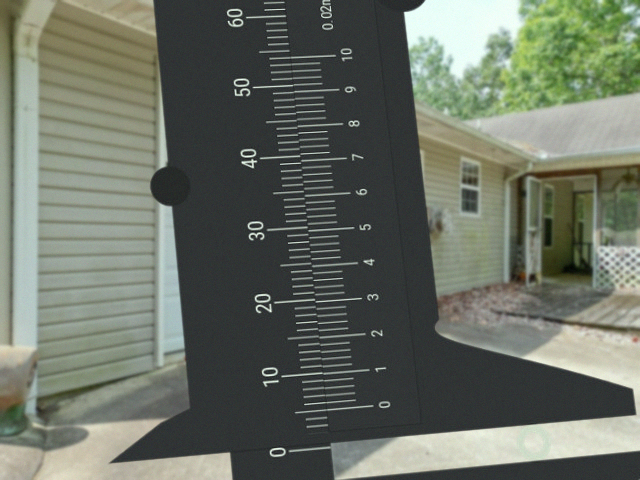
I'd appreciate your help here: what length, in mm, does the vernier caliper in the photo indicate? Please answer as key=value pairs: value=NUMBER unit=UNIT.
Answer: value=5.0 unit=mm
